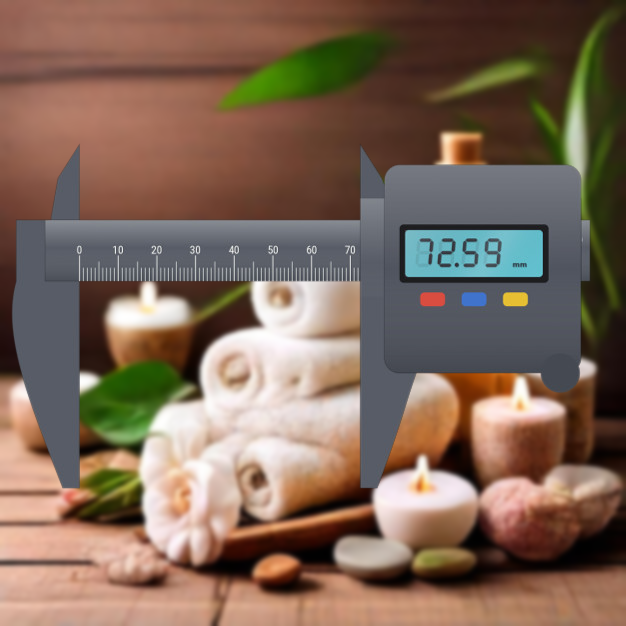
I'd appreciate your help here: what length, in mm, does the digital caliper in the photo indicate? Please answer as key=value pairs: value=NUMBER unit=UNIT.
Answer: value=72.59 unit=mm
